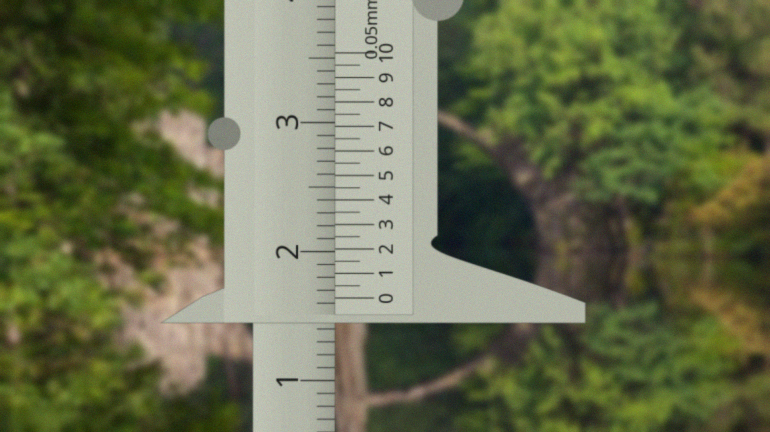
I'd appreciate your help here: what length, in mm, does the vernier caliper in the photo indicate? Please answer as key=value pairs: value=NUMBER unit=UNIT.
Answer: value=16.4 unit=mm
